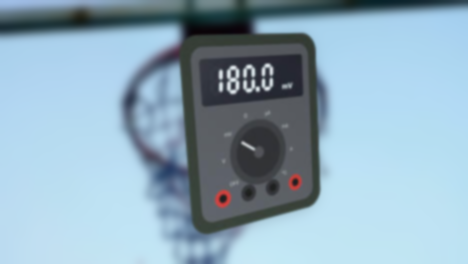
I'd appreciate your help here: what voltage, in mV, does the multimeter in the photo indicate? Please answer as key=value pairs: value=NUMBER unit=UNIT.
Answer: value=180.0 unit=mV
